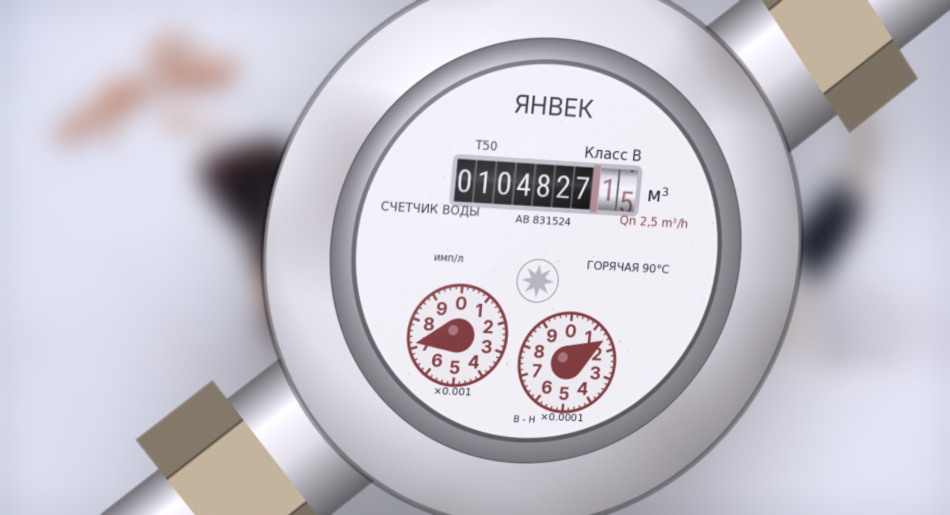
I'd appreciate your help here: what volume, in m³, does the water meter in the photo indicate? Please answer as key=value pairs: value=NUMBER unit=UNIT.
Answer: value=104827.1471 unit=m³
